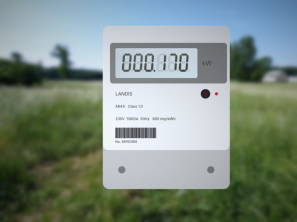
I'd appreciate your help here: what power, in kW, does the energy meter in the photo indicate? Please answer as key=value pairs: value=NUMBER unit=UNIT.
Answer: value=0.170 unit=kW
